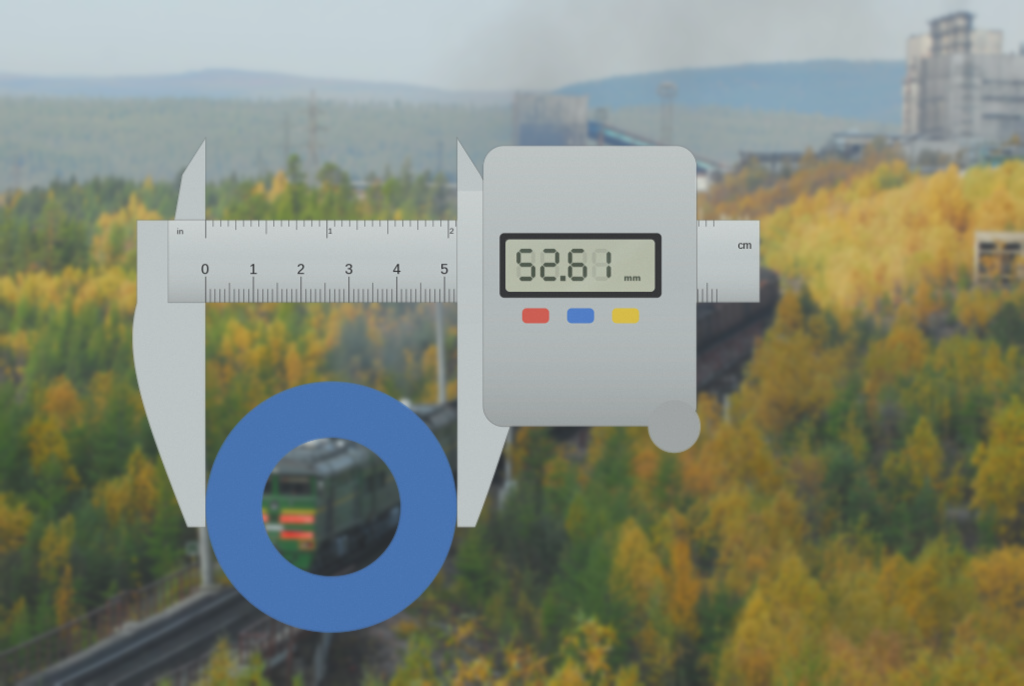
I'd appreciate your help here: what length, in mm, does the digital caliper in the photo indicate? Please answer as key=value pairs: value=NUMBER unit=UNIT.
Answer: value=52.61 unit=mm
